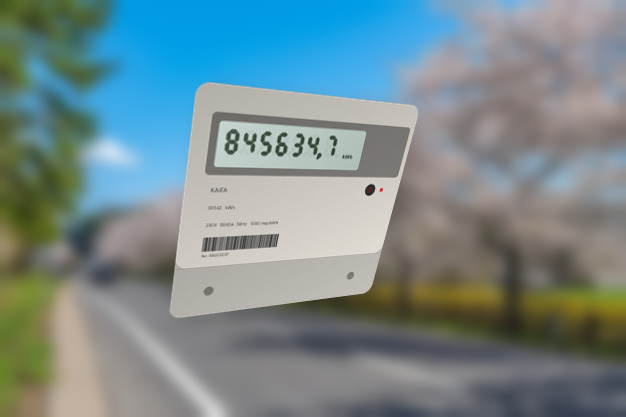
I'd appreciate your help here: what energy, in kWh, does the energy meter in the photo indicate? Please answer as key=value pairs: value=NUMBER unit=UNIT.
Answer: value=845634.7 unit=kWh
